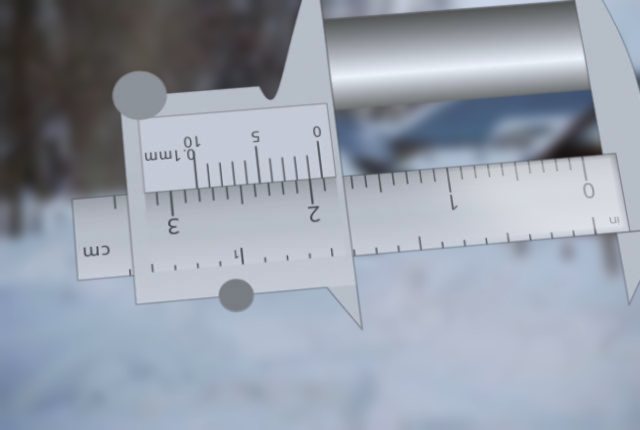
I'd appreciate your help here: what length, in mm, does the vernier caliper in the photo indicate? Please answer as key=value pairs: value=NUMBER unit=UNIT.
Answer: value=19.1 unit=mm
